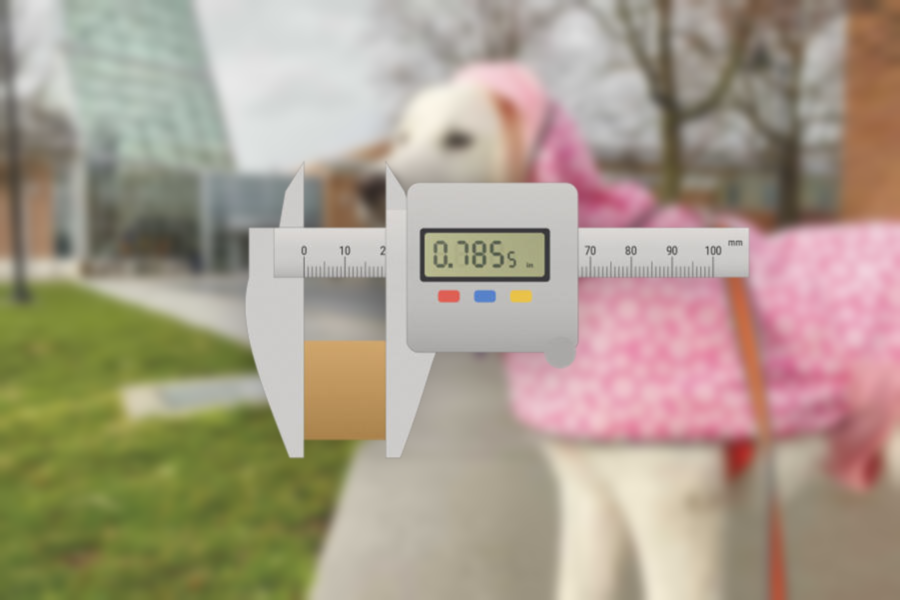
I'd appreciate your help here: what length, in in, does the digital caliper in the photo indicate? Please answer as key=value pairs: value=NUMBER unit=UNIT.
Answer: value=0.7855 unit=in
